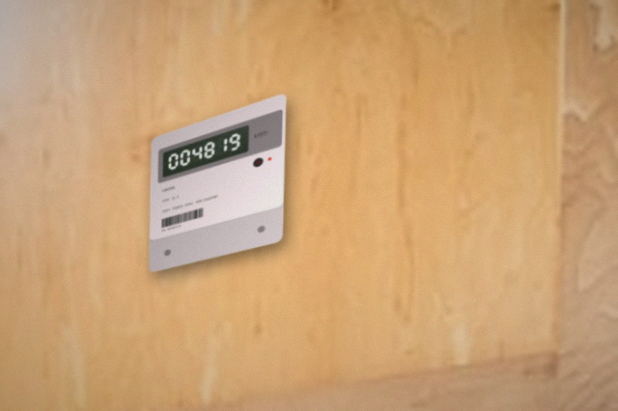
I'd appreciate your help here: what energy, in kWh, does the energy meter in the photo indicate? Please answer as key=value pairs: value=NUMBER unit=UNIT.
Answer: value=4819 unit=kWh
